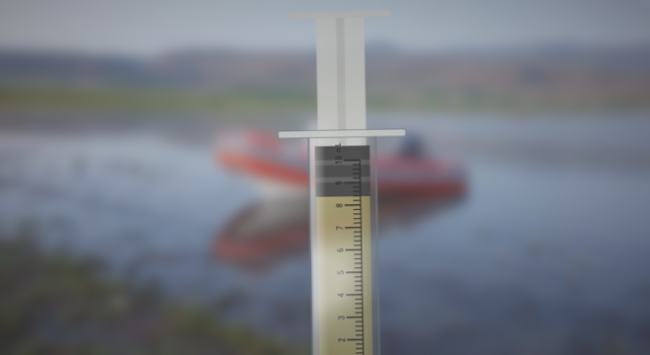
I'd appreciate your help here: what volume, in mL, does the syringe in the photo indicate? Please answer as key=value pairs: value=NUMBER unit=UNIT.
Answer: value=8.4 unit=mL
